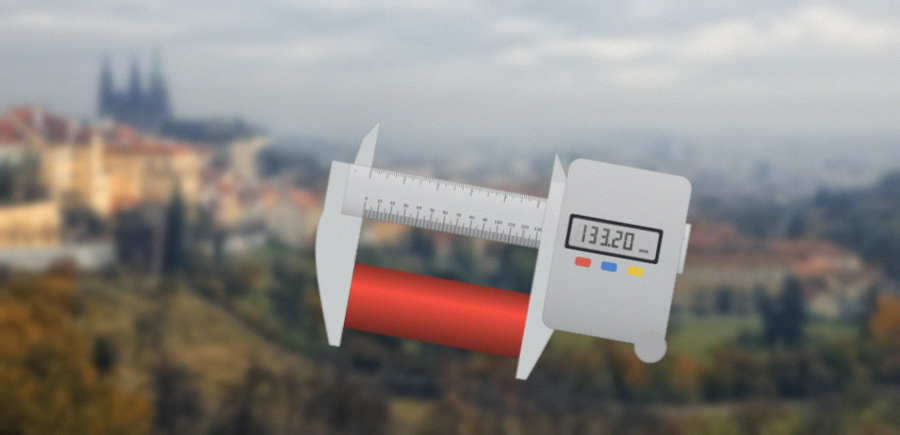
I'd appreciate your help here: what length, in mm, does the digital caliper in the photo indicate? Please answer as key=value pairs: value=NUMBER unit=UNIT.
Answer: value=133.20 unit=mm
